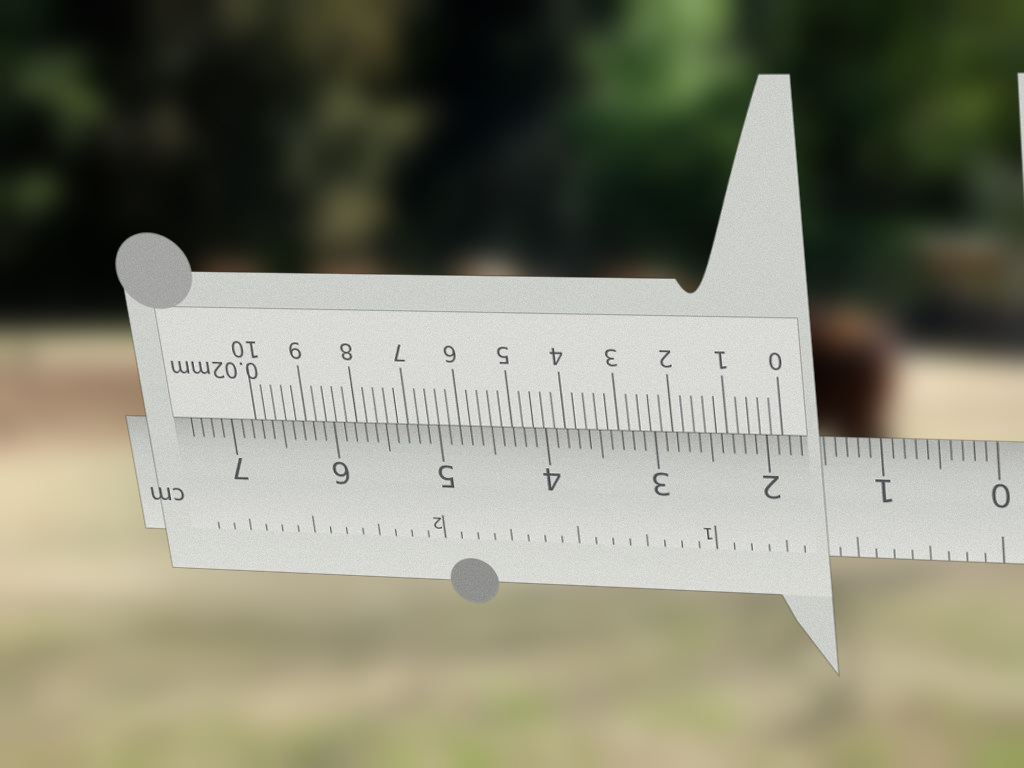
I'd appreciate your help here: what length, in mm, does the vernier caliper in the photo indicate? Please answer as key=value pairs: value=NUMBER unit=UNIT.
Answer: value=18.6 unit=mm
